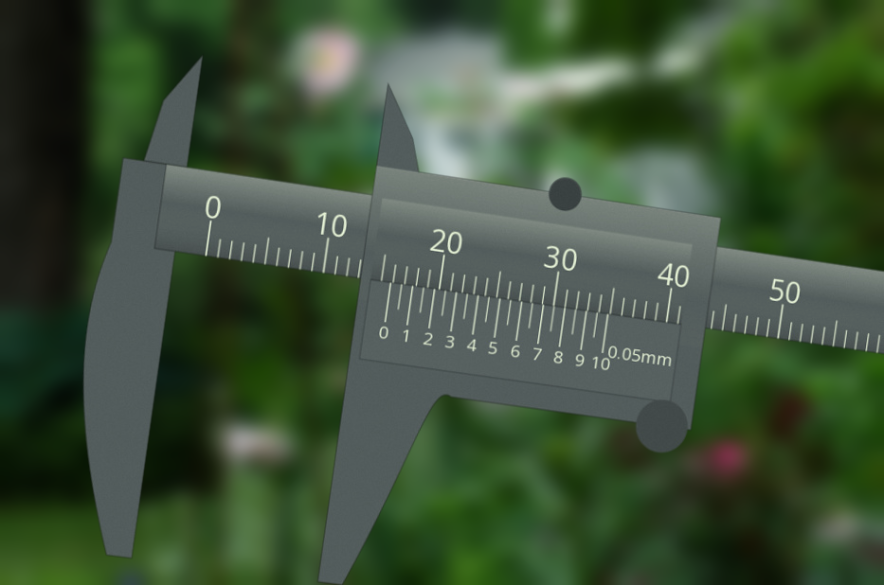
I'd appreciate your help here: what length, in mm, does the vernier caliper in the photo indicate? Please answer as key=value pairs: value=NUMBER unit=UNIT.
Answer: value=15.8 unit=mm
